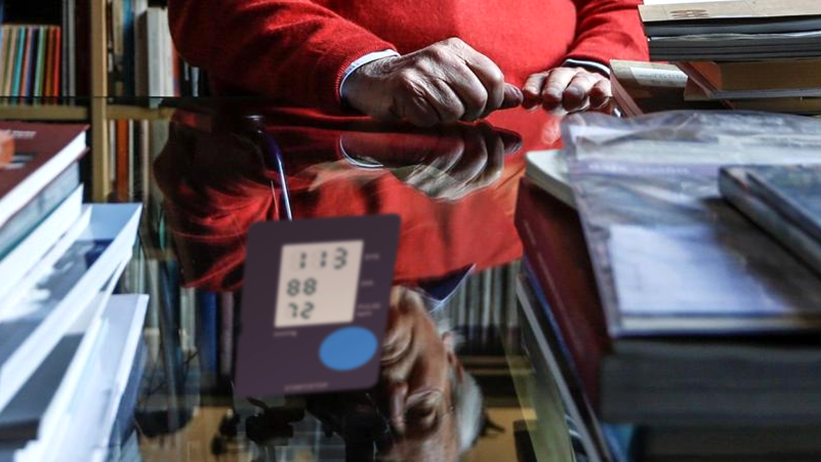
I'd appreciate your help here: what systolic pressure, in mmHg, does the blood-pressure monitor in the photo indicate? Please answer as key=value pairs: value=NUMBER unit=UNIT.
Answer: value=113 unit=mmHg
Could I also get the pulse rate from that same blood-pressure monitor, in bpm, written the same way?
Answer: value=72 unit=bpm
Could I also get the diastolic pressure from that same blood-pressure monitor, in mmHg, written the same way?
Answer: value=88 unit=mmHg
